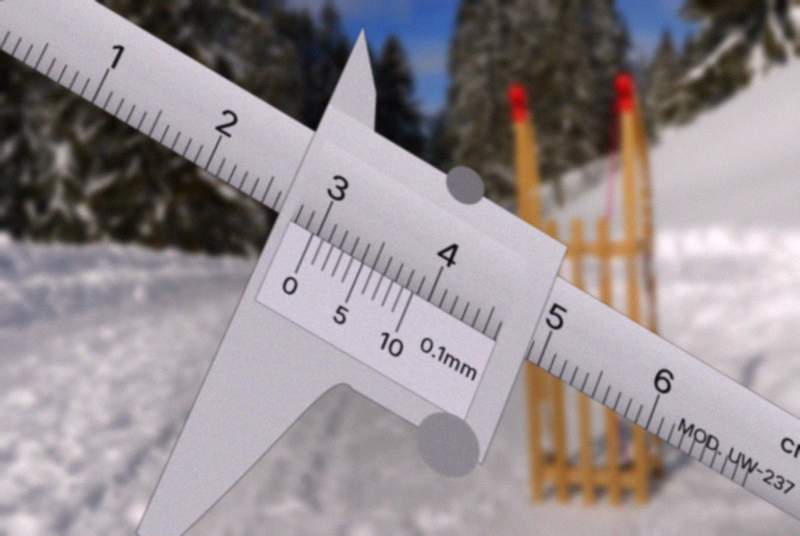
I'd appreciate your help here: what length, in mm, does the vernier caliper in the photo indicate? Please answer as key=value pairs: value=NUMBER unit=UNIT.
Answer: value=29.6 unit=mm
